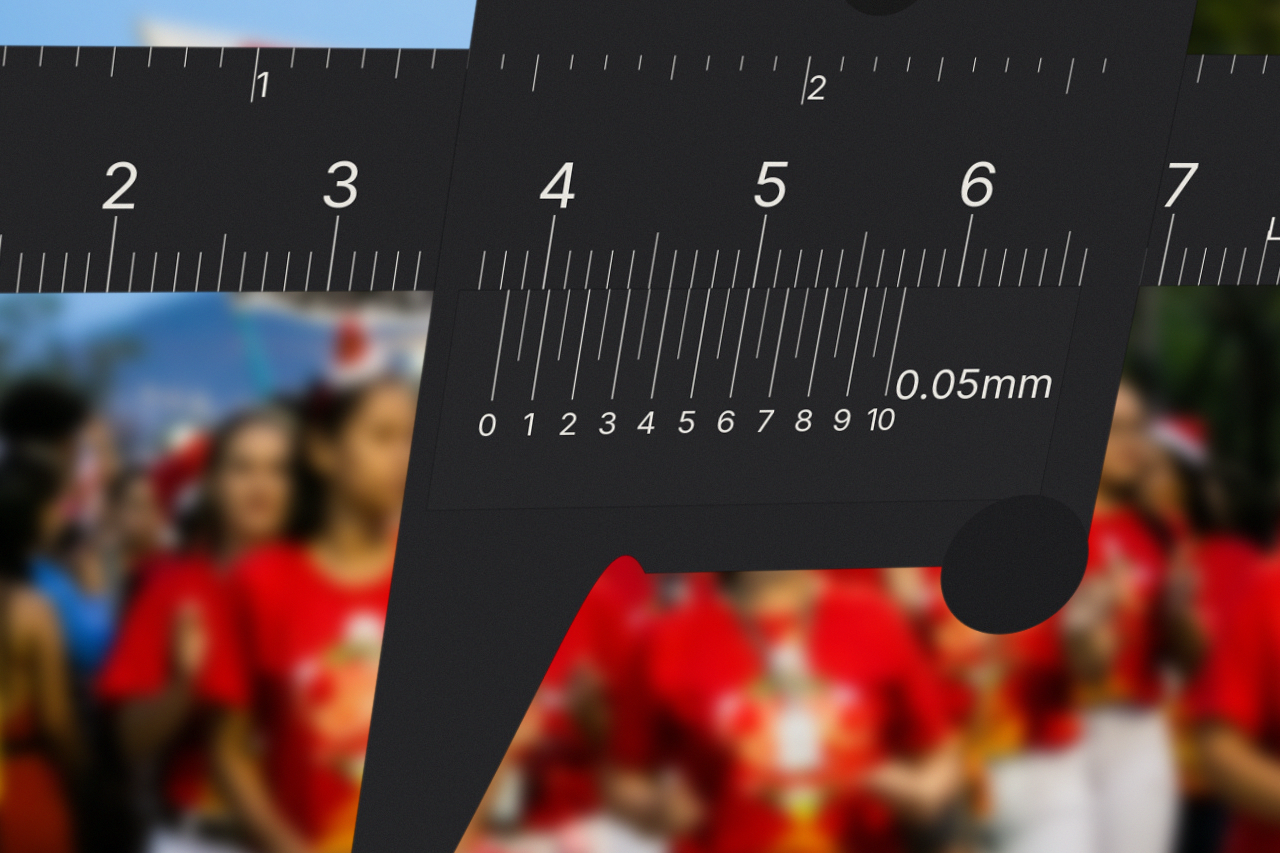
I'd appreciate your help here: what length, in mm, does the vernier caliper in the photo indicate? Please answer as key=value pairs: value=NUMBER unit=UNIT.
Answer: value=38.4 unit=mm
